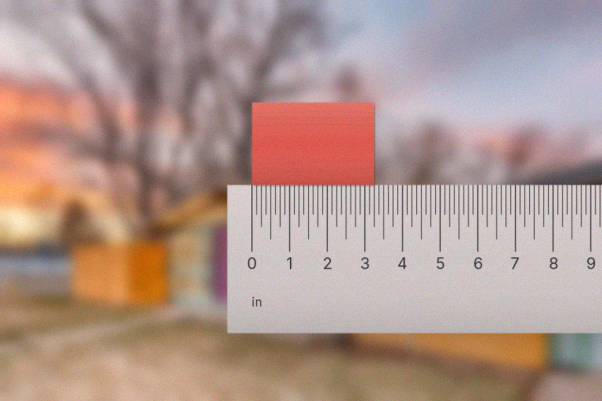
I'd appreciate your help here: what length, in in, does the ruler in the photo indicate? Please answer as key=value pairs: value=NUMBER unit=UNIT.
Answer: value=3.25 unit=in
